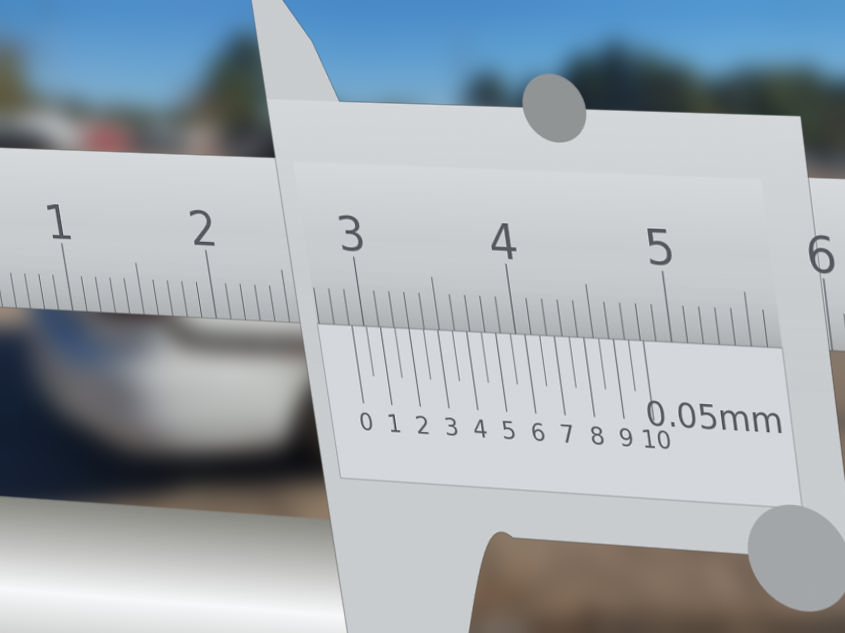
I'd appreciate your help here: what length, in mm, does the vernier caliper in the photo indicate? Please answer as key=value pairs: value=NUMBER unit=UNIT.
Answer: value=29.2 unit=mm
